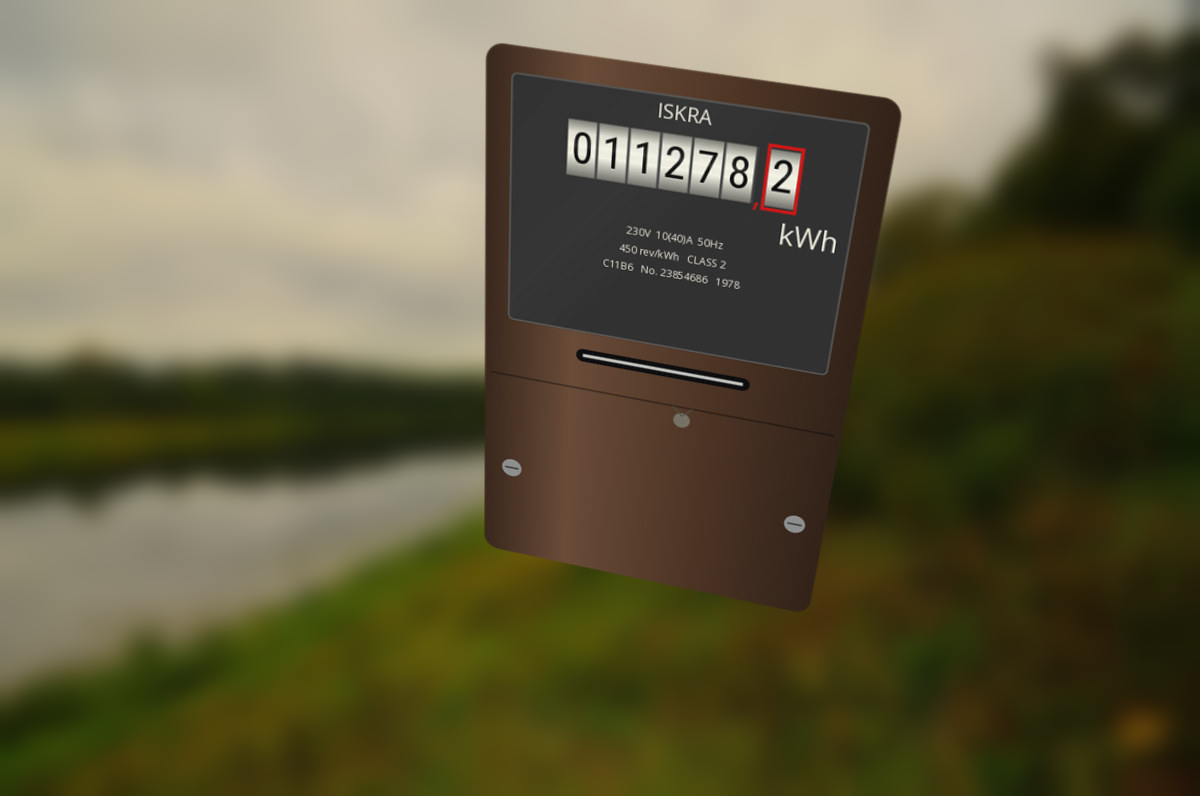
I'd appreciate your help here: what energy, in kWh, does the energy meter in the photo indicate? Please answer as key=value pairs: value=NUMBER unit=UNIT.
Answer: value=11278.2 unit=kWh
